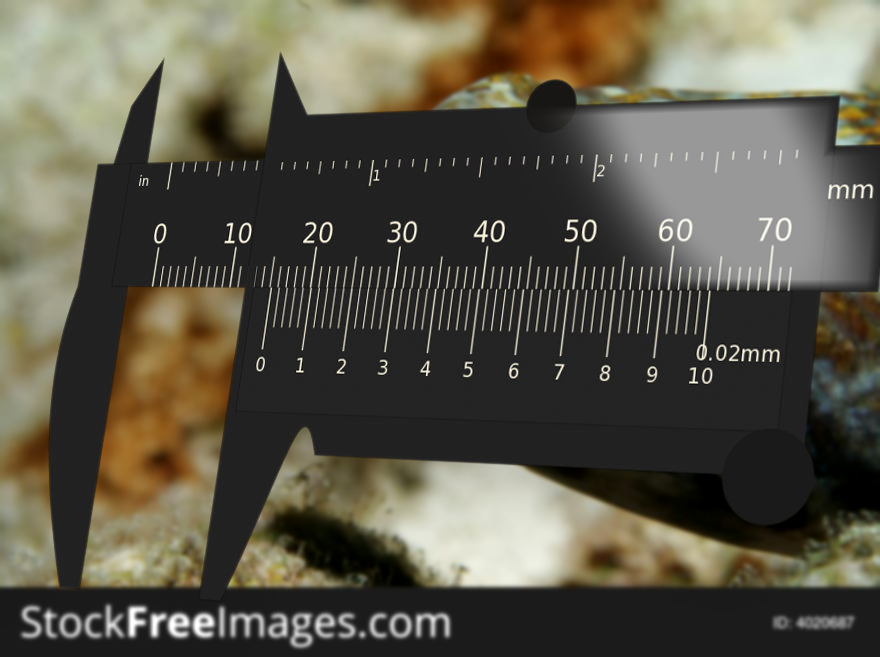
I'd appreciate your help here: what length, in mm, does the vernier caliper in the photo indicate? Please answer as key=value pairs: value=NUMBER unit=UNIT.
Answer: value=15.2 unit=mm
